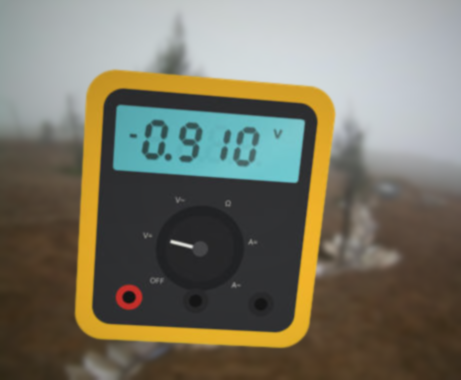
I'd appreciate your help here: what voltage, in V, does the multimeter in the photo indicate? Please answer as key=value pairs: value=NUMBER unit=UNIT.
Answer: value=-0.910 unit=V
